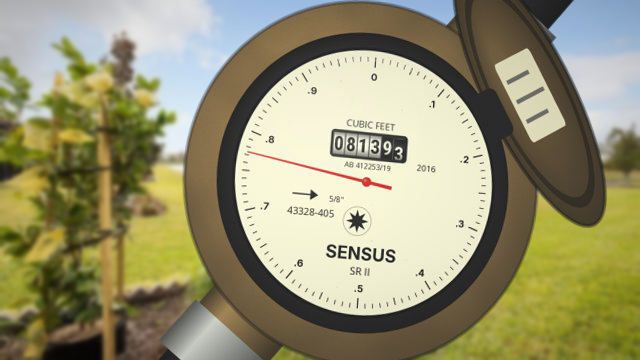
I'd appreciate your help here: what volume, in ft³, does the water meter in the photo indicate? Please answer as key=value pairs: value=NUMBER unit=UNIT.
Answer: value=81392.77 unit=ft³
